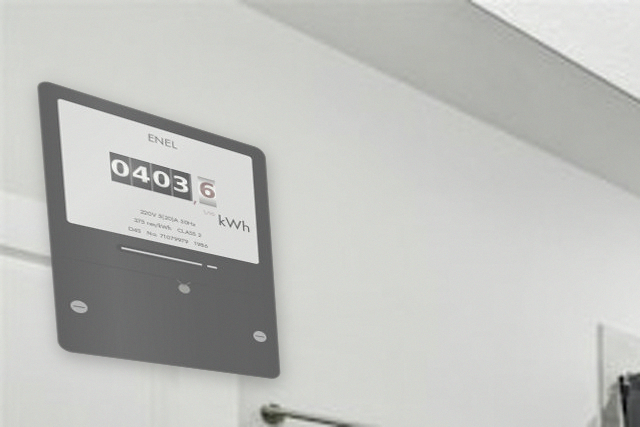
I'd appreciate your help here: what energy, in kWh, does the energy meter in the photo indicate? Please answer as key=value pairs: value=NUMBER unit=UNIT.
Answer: value=403.6 unit=kWh
